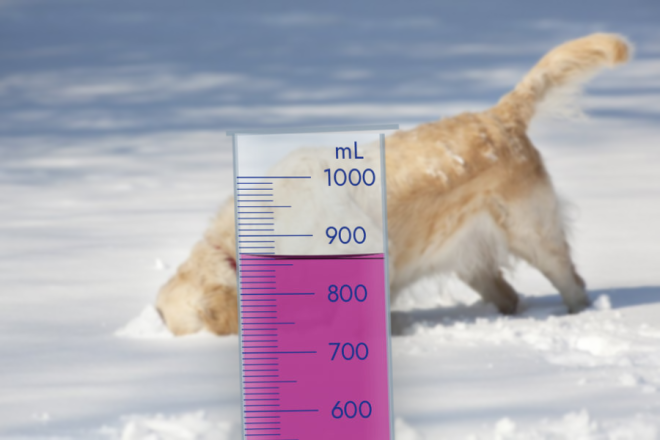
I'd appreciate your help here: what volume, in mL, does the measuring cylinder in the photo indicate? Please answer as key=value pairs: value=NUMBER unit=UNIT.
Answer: value=860 unit=mL
